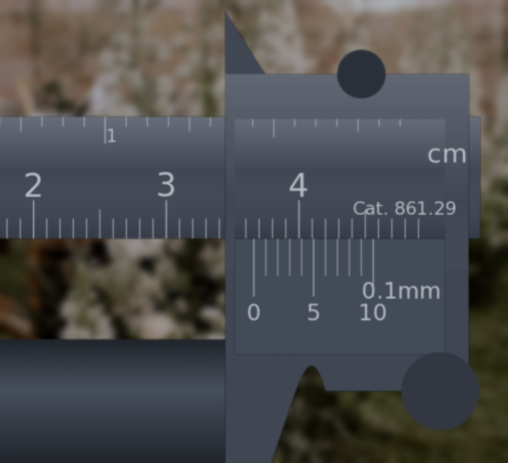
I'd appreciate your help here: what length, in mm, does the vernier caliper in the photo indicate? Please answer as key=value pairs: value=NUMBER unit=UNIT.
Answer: value=36.6 unit=mm
